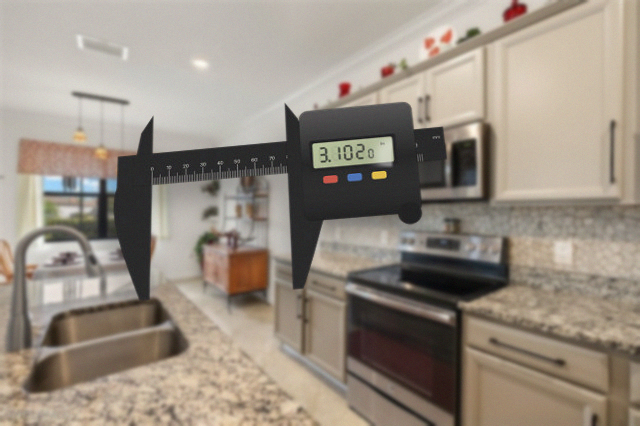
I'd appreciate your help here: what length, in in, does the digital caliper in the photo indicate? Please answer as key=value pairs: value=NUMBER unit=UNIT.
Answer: value=3.1020 unit=in
